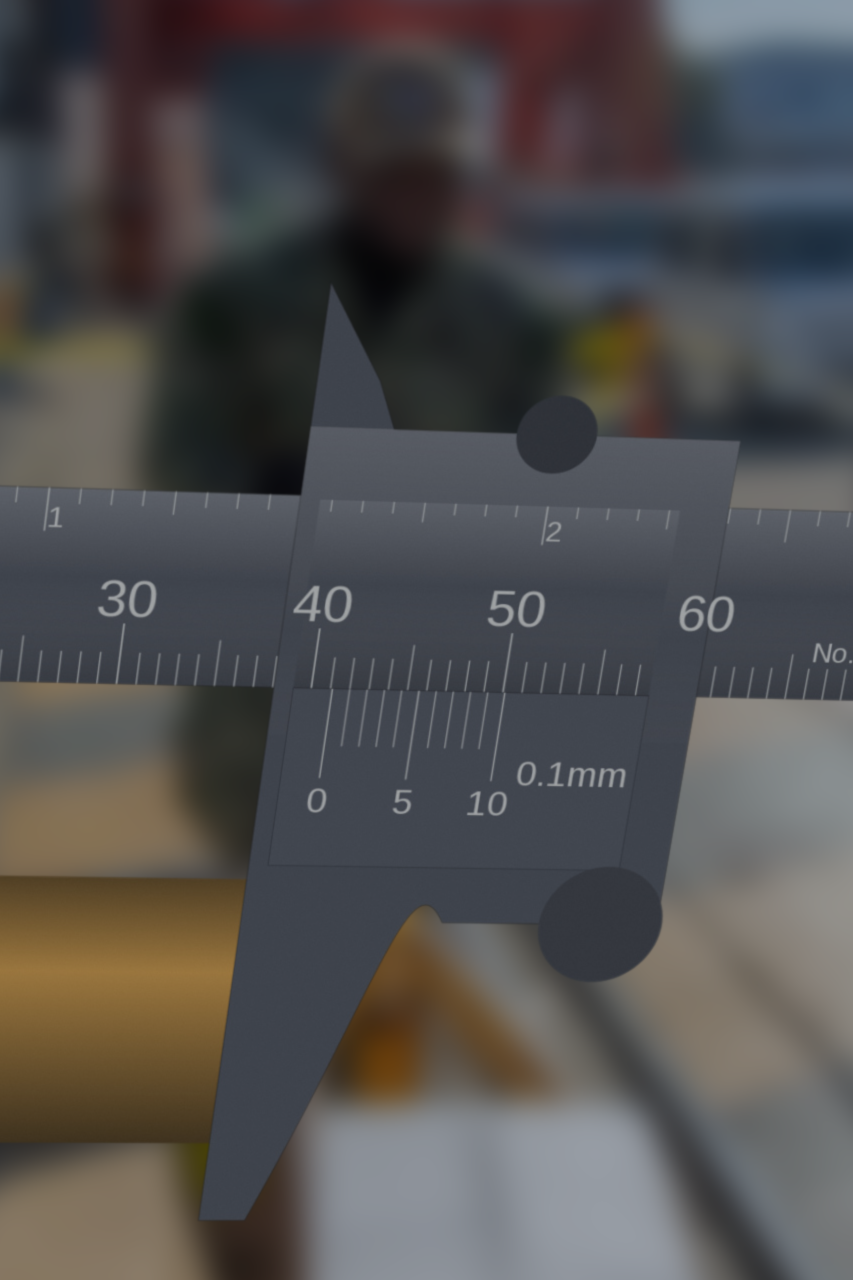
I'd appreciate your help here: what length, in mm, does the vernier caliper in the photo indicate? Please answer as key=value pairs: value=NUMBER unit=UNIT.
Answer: value=41.1 unit=mm
